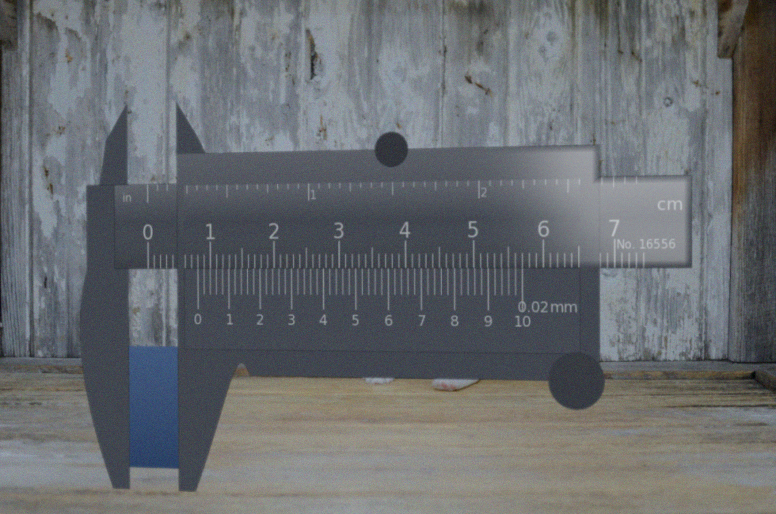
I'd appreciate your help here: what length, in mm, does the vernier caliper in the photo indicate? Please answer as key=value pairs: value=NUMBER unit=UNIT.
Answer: value=8.0 unit=mm
